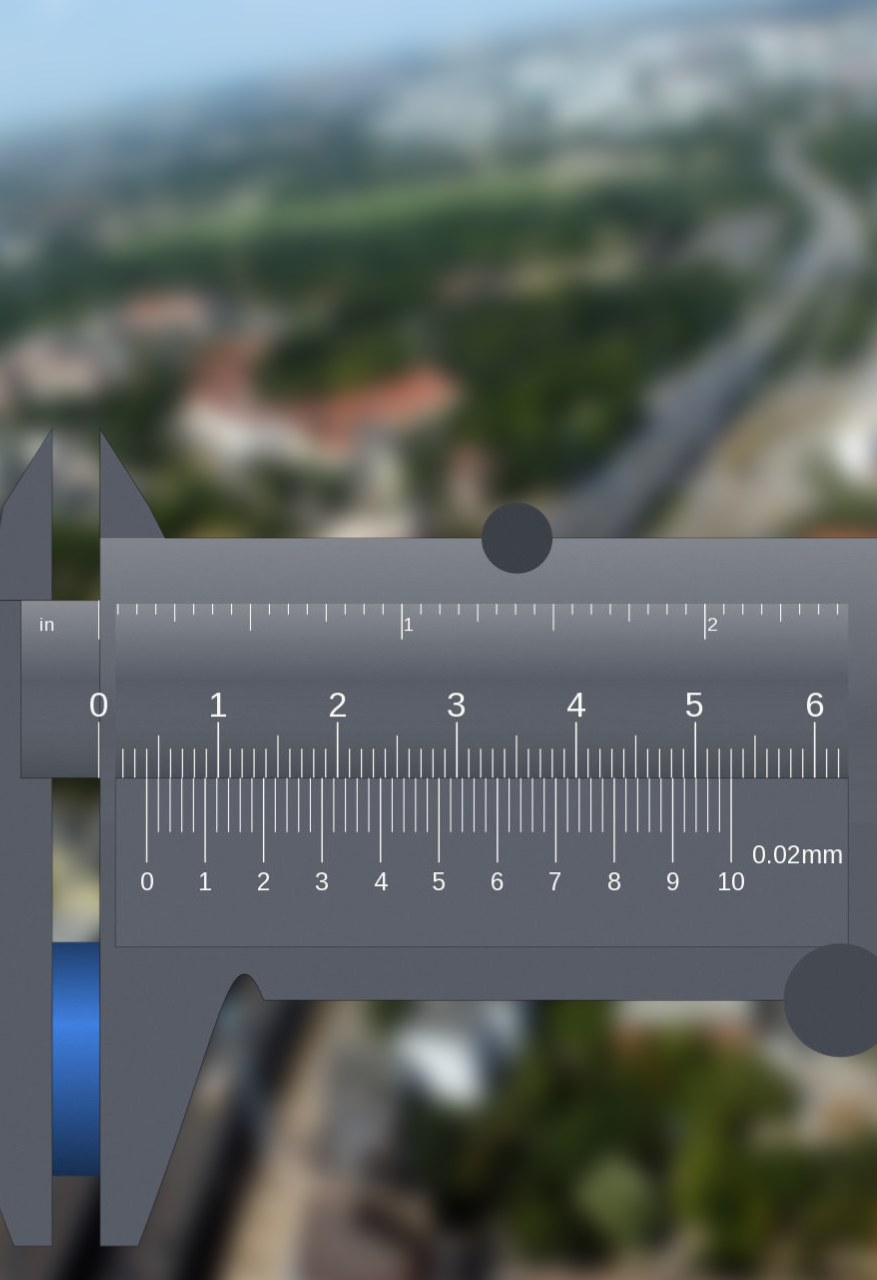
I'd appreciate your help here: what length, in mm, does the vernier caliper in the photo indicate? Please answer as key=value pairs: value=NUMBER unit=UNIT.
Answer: value=4.0 unit=mm
